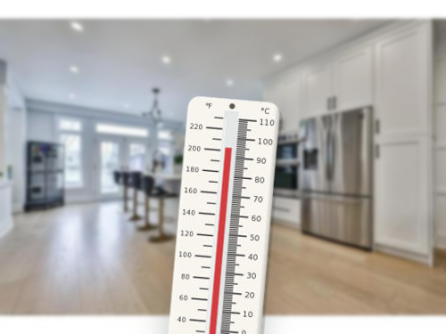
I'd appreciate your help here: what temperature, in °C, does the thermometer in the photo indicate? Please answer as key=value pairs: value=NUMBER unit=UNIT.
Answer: value=95 unit=°C
